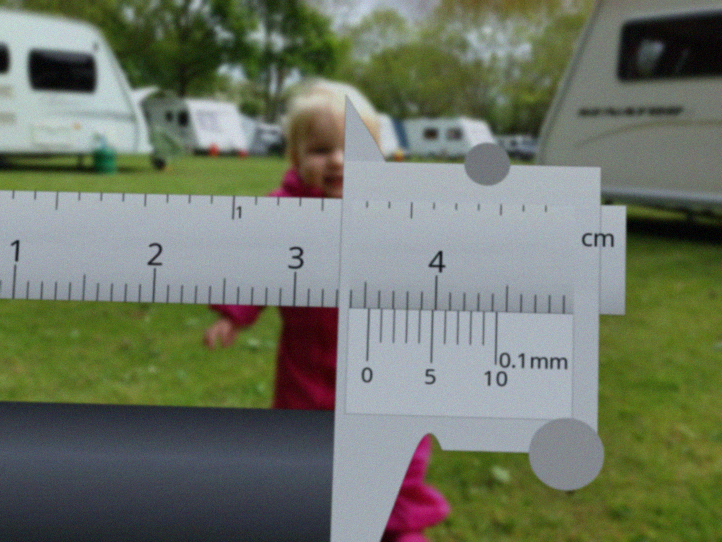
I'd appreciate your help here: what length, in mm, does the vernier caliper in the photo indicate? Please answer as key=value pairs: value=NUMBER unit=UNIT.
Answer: value=35.3 unit=mm
